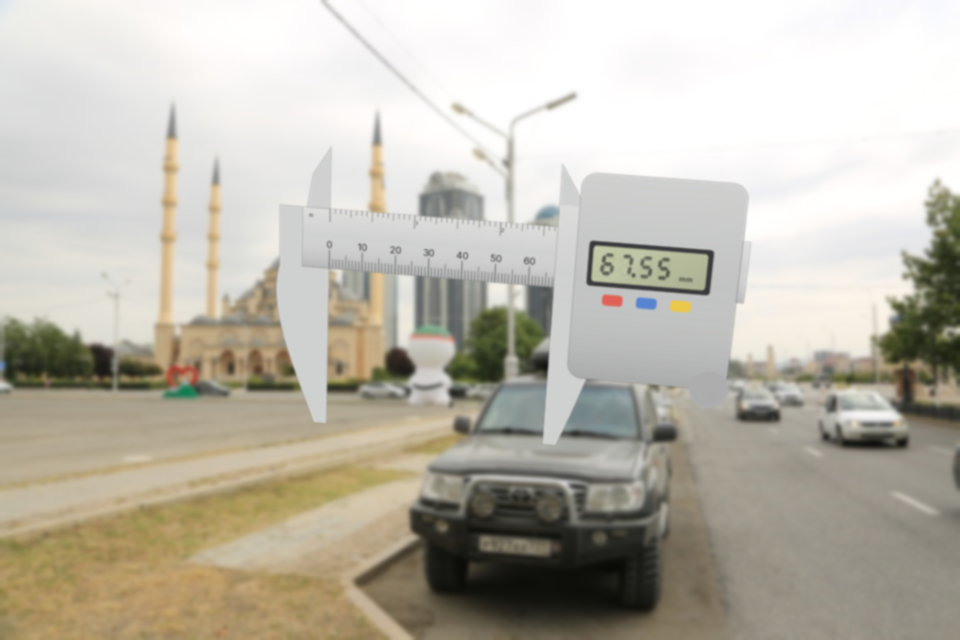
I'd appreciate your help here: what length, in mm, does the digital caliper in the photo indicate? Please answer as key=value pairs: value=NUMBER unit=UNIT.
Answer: value=67.55 unit=mm
